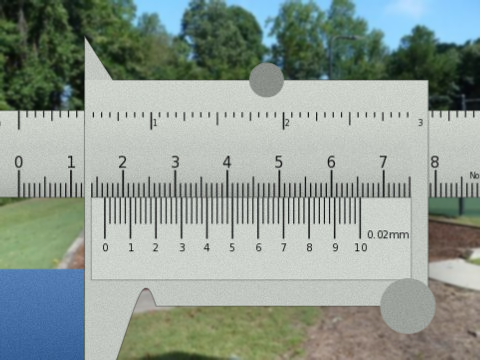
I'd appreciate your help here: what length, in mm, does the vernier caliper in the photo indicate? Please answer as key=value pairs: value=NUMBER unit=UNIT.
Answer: value=16.5 unit=mm
